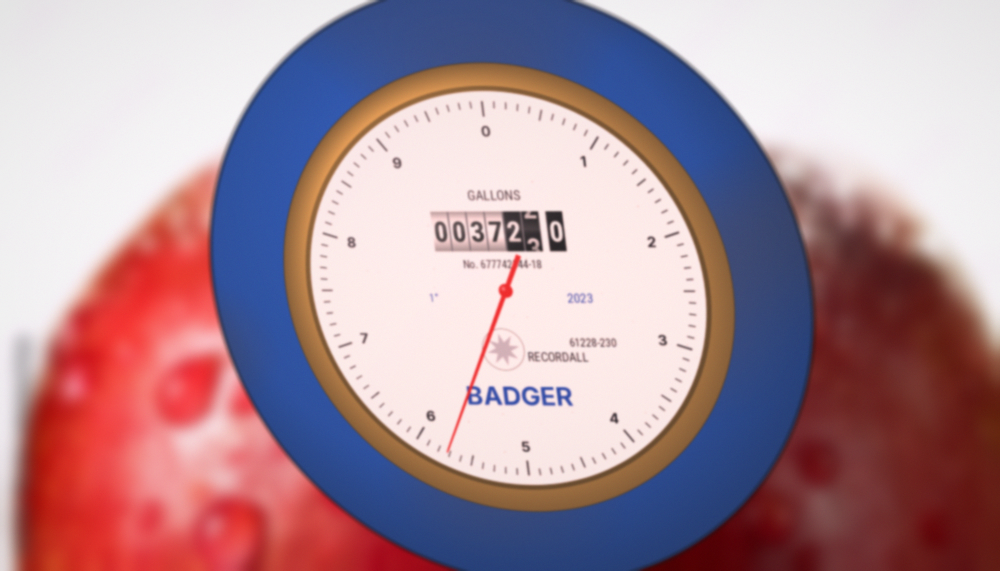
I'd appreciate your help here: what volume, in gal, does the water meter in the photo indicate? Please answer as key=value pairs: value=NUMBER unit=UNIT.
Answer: value=37225.7 unit=gal
